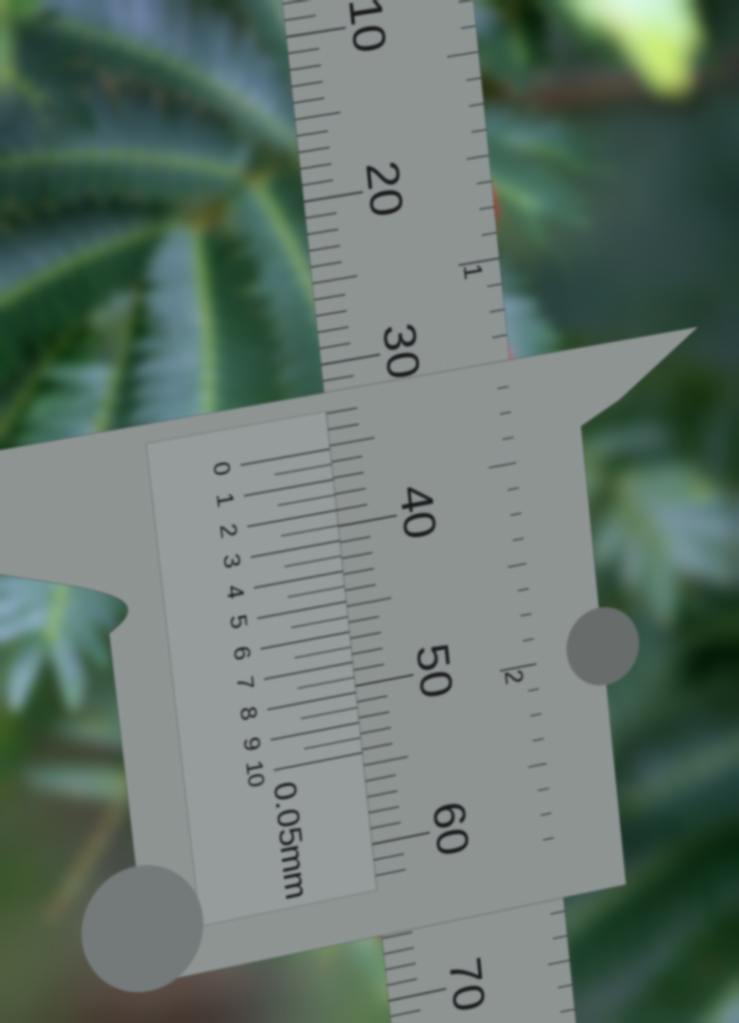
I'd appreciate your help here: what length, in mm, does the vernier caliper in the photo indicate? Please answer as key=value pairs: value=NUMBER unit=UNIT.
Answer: value=35.2 unit=mm
